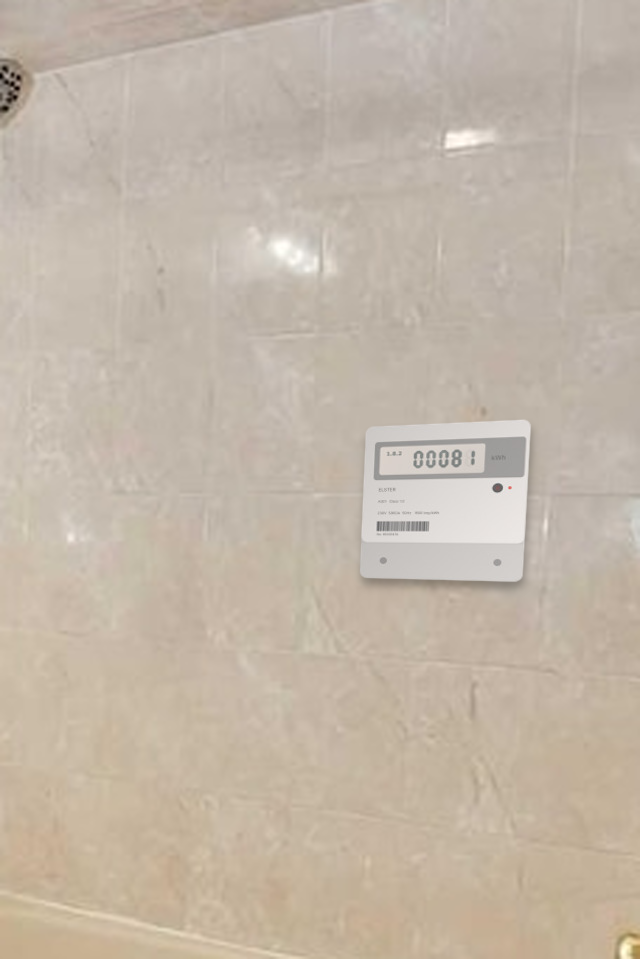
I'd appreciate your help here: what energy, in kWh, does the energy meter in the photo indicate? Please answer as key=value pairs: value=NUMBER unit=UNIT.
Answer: value=81 unit=kWh
